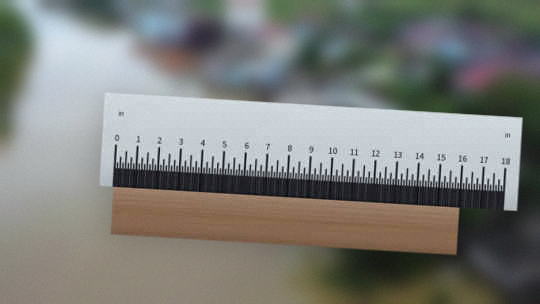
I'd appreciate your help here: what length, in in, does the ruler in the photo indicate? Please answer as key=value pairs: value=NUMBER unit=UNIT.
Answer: value=16 unit=in
